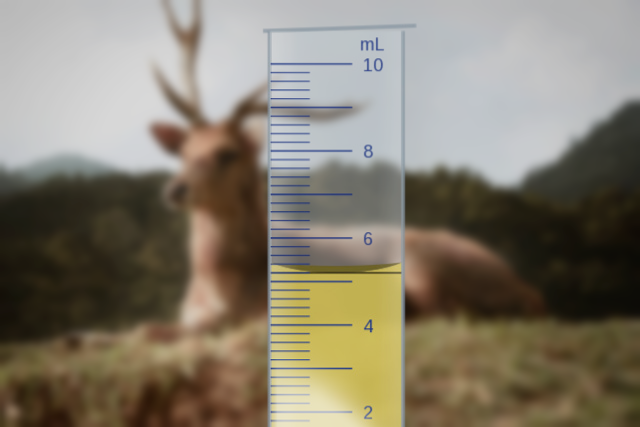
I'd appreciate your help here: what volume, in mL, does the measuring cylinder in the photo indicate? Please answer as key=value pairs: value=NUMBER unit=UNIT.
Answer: value=5.2 unit=mL
